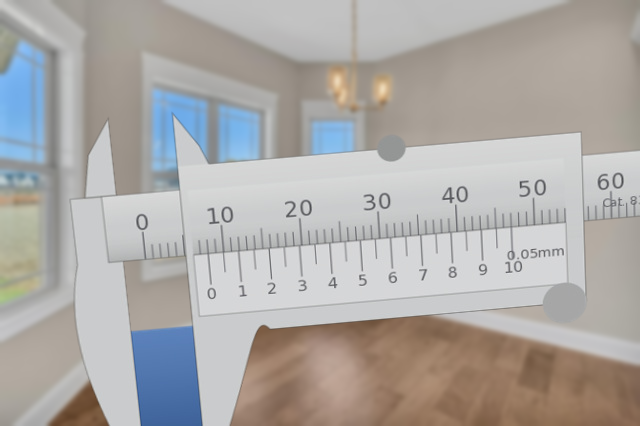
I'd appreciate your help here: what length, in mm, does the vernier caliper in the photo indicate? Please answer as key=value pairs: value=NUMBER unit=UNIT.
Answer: value=8.0 unit=mm
